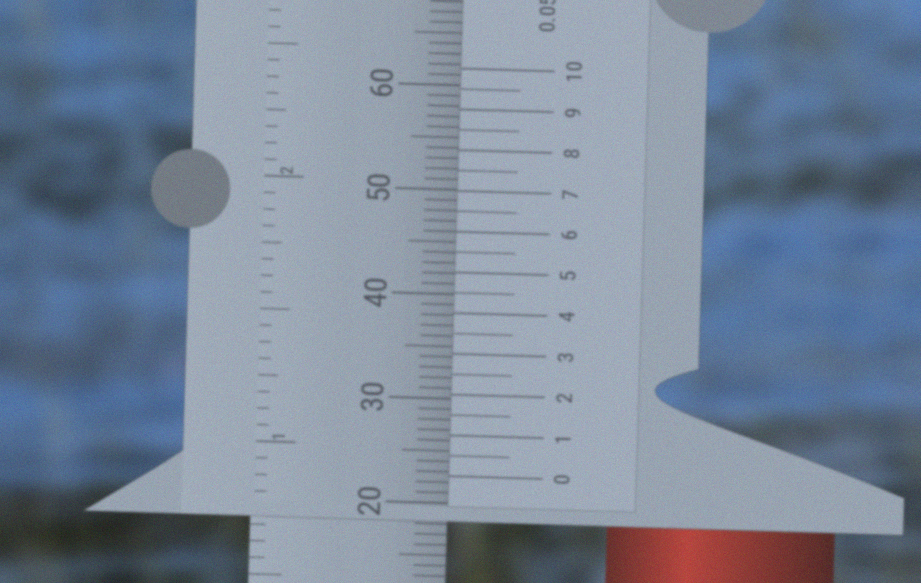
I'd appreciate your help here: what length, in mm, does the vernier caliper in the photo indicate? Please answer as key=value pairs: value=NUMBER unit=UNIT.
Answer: value=22.6 unit=mm
